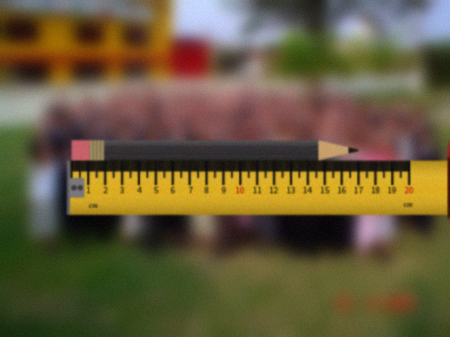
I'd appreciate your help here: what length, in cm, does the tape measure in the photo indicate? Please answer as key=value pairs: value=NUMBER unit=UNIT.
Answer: value=17 unit=cm
